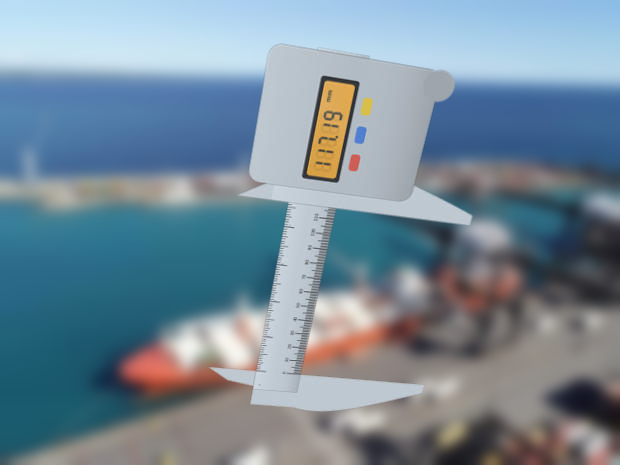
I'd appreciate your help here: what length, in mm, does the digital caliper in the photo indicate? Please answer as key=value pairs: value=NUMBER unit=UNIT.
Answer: value=117.19 unit=mm
